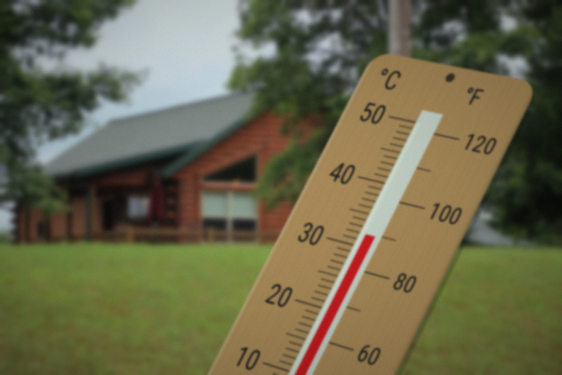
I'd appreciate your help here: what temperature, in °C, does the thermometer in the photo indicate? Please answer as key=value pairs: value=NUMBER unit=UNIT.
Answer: value=32 unit=°C
